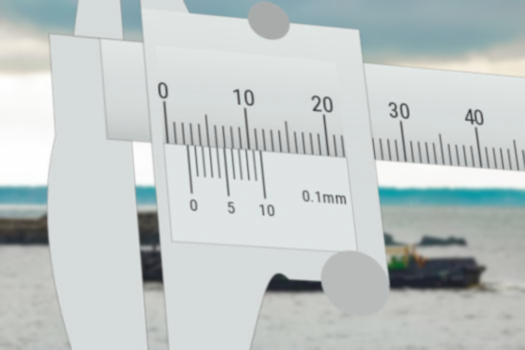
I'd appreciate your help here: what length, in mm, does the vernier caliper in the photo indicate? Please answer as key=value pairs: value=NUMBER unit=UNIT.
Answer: value=2.4 unit=mm
